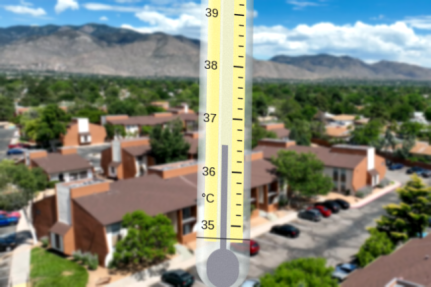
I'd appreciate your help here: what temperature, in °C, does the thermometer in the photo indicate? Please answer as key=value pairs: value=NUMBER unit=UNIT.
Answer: value=36.5 unit=°C
